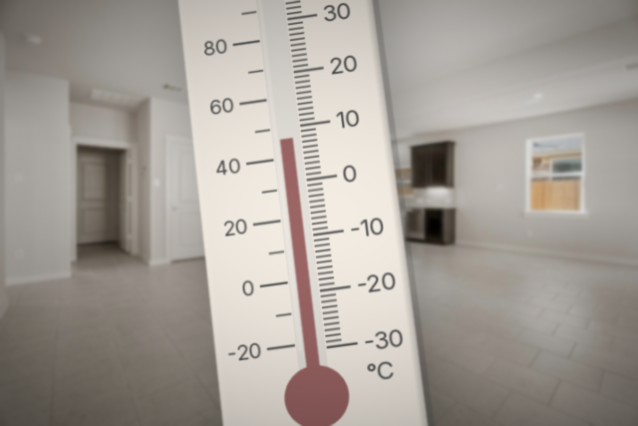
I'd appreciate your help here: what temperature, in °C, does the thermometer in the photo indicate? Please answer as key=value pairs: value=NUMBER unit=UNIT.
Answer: value=8 unit=°C
